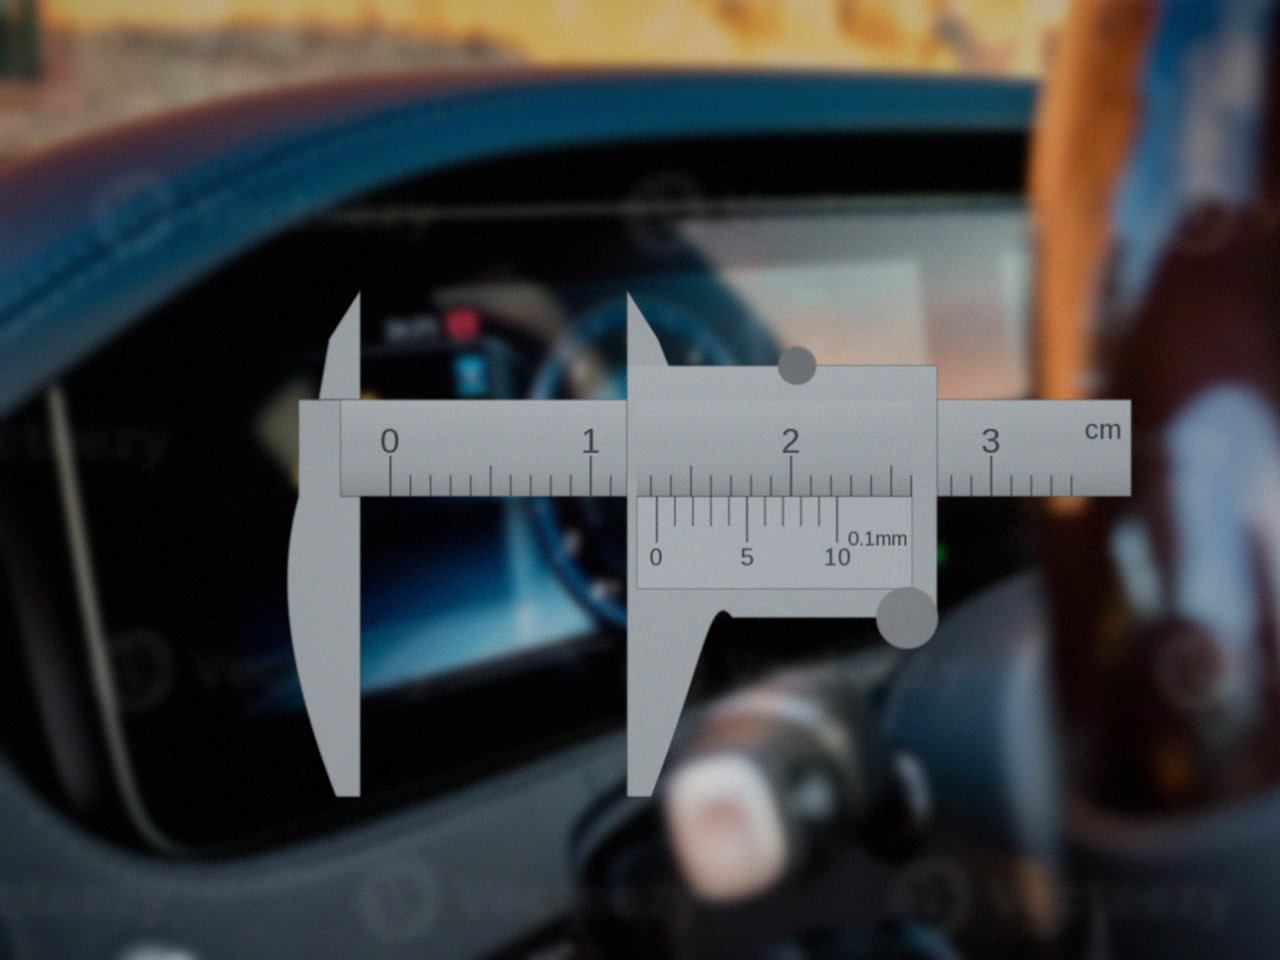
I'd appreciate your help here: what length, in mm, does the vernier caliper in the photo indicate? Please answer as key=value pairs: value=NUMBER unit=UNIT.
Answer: value=13.3 unit=mm
